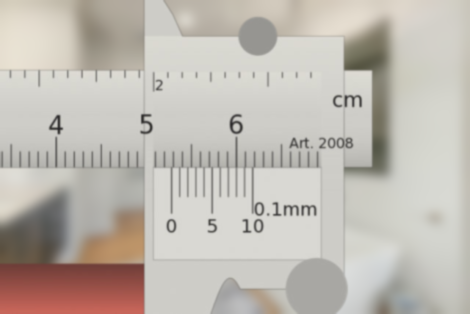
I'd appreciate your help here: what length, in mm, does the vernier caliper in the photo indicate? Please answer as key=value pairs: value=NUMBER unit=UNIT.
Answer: value=52.8 unit=mm
